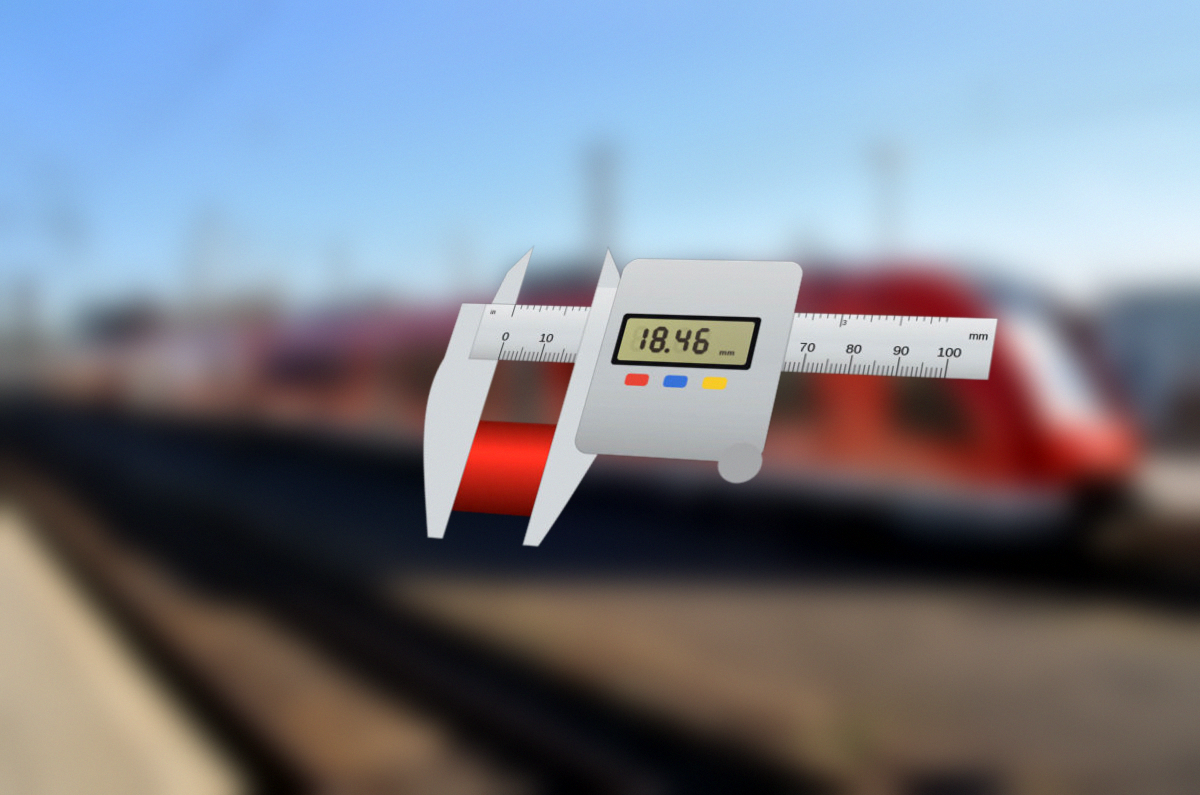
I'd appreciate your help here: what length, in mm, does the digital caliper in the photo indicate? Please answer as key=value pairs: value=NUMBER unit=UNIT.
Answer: value=18.46 unit=mm
